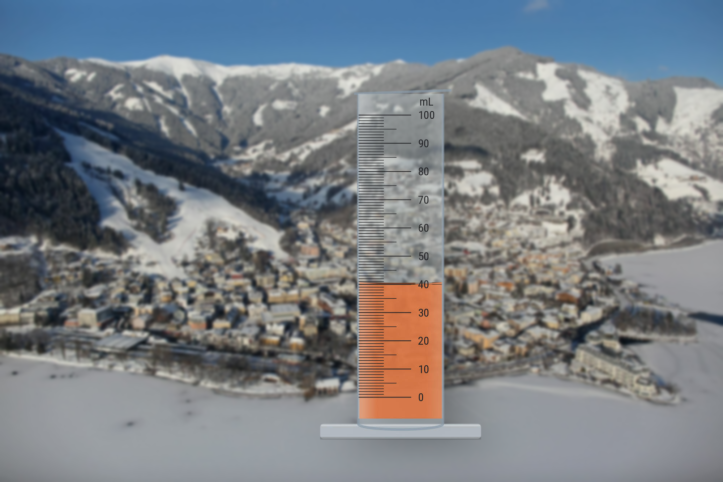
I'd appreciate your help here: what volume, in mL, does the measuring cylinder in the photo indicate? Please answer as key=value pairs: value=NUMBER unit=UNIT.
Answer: value=40 unit=mL
